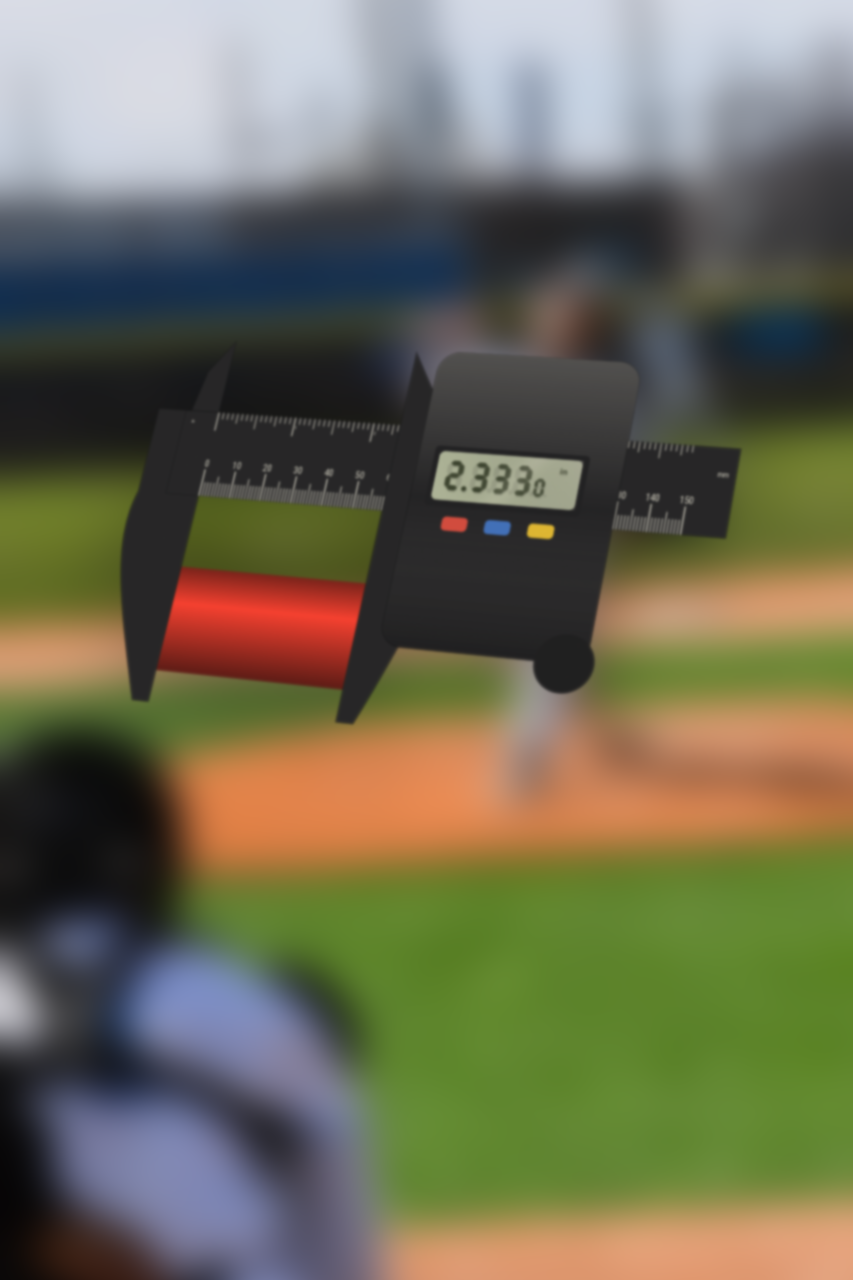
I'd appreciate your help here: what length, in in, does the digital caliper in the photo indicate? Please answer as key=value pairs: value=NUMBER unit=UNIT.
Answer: value=2.3330 unit=in
